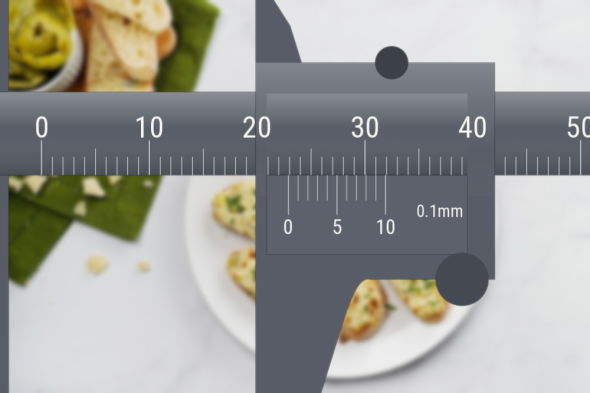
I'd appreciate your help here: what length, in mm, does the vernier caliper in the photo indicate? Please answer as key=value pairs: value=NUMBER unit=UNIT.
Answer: value=22.9 unit=mm
